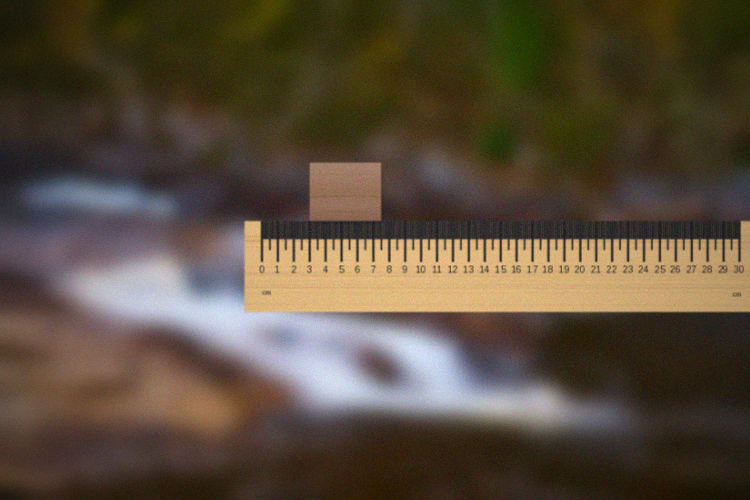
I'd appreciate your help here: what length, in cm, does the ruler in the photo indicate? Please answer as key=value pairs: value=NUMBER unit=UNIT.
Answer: value=4.5 unit=cm
